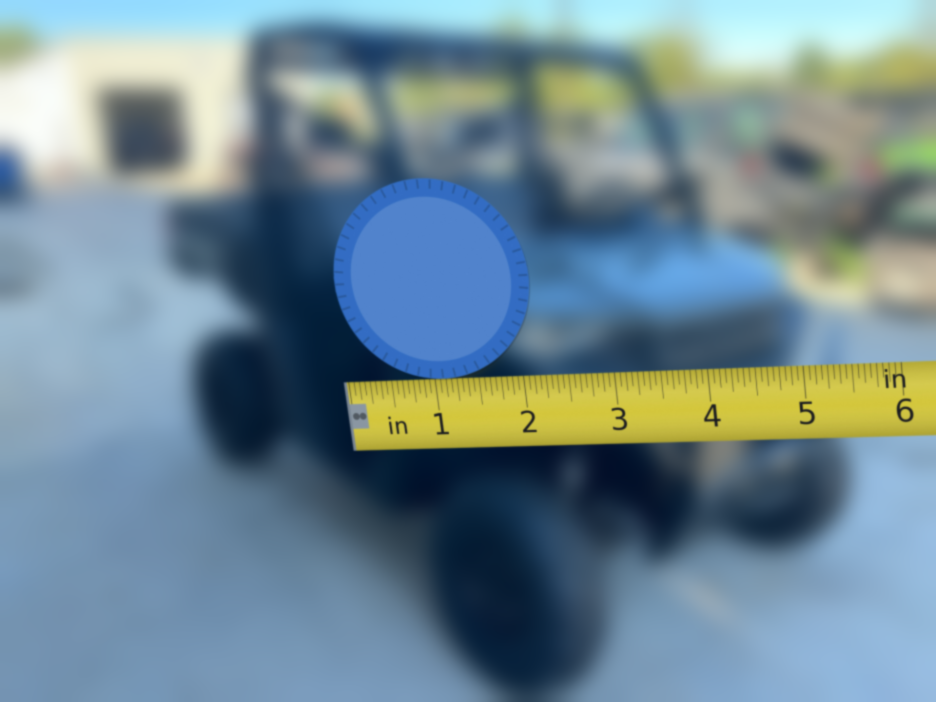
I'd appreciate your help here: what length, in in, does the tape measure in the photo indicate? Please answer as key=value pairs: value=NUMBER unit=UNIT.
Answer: value=2.1875 unit=in
